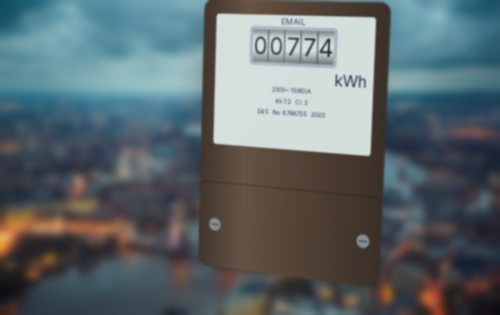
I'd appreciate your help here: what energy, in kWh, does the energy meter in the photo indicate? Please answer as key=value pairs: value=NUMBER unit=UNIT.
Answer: value=774 unit=kWh
